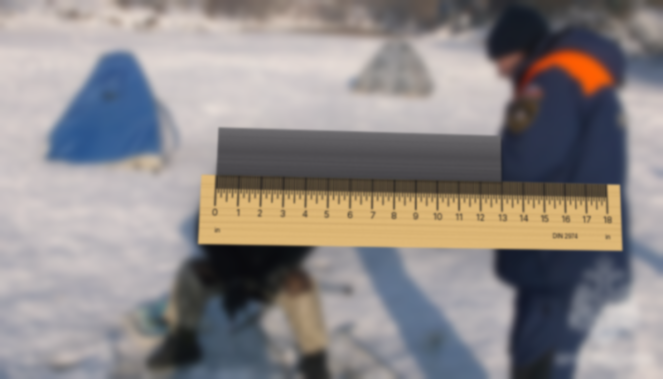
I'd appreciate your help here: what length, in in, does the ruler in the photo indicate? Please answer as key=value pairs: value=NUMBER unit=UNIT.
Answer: value=13 unit=in
